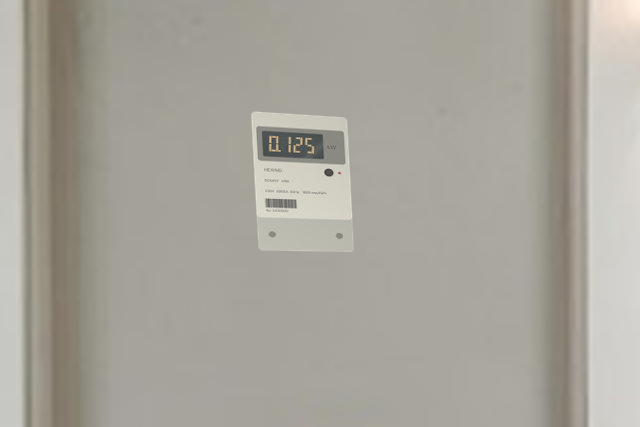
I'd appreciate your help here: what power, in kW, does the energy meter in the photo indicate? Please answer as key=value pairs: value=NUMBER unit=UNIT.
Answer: value=0.125 unit=kW
